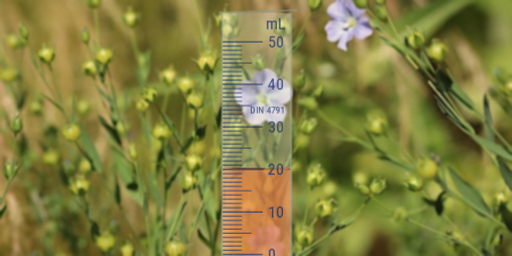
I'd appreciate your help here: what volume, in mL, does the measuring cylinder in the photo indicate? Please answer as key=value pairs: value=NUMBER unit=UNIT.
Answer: value=20 unit=mL
